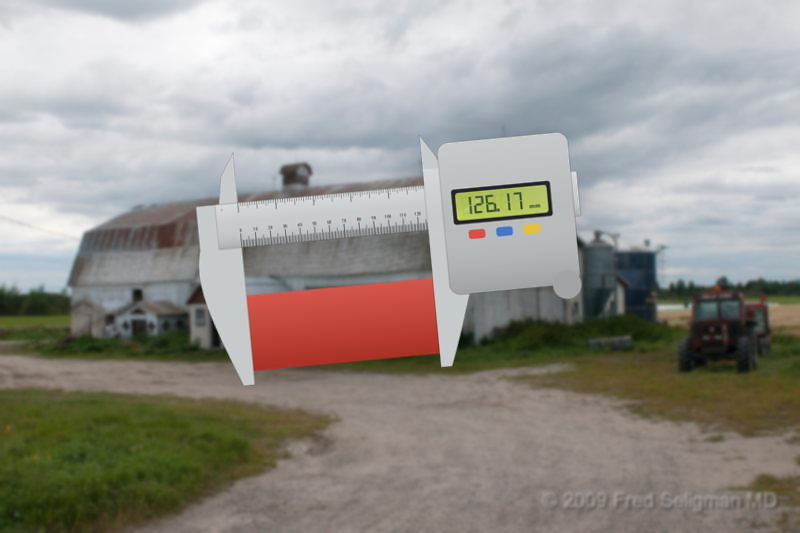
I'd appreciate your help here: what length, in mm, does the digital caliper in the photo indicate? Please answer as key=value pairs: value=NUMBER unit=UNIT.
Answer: value=126.17 unit=mm
